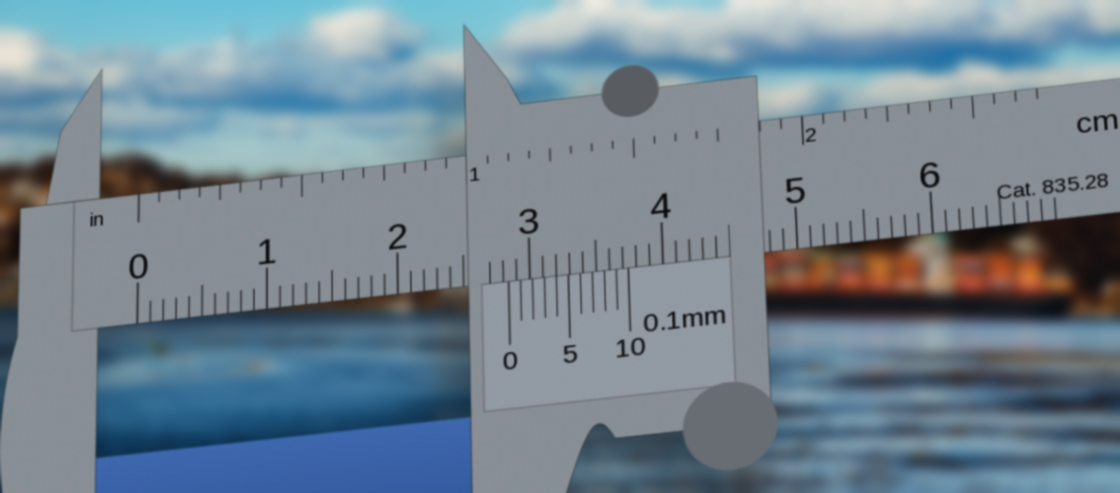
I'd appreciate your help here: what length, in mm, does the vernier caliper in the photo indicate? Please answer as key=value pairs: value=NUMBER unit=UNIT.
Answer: value=28.4 unit=mm
